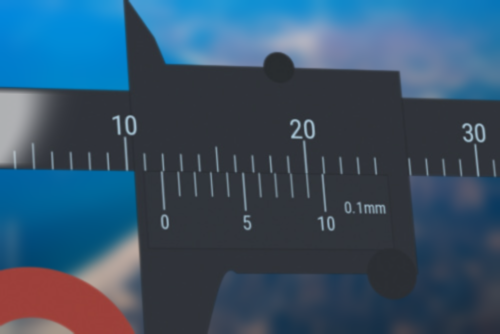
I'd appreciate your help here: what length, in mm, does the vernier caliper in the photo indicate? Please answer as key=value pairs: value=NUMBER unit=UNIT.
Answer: value=11.9 unit=mm
